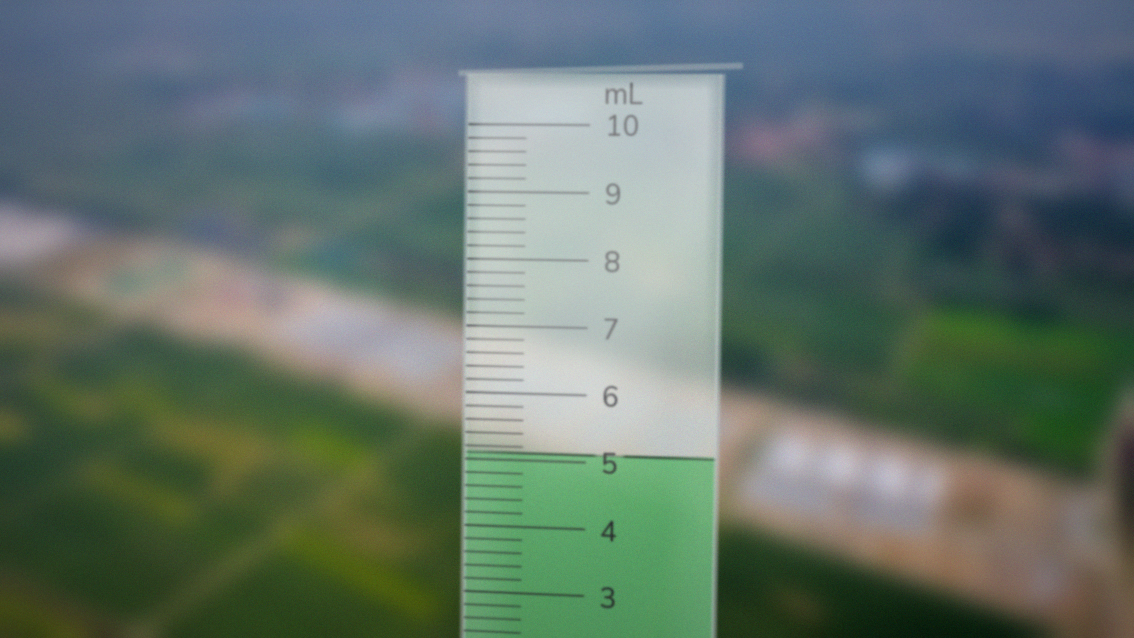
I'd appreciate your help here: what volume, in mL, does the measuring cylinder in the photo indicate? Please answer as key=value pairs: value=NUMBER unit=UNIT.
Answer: value=5.1 unit=mL
